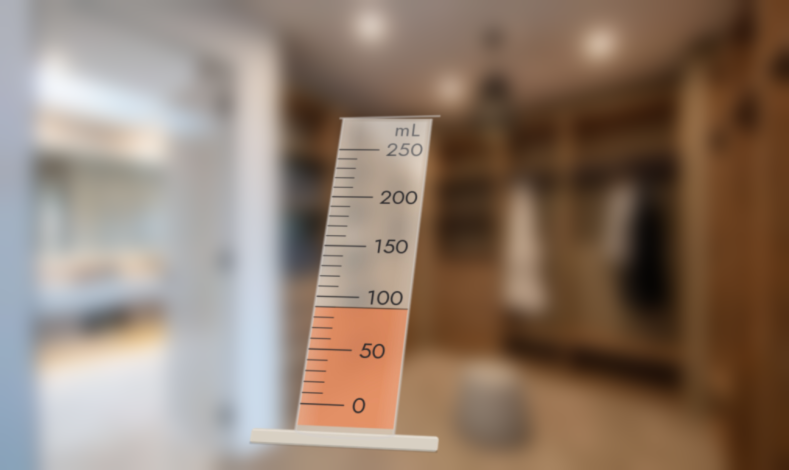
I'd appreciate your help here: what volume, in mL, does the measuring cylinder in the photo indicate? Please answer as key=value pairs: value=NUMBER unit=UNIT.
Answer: value=90 unit=mL
